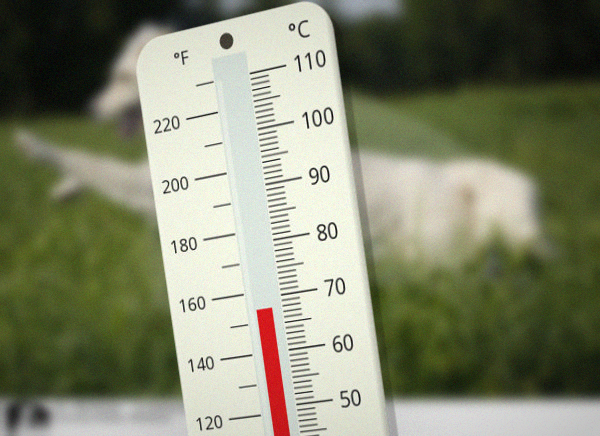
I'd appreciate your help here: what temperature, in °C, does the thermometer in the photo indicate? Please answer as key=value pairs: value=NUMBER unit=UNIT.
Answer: value=68 unit=°C
